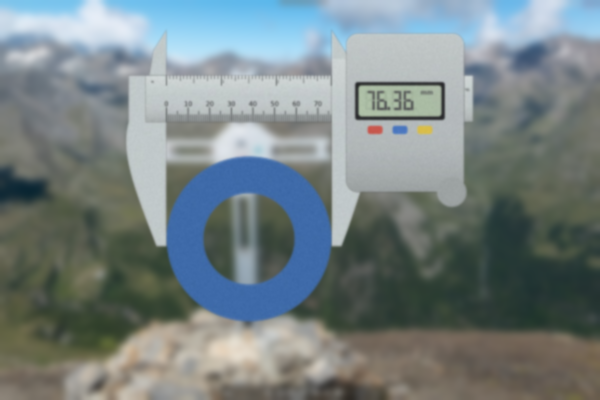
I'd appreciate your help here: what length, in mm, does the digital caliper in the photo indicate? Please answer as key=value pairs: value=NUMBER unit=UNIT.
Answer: value=76.36 unit=mm
